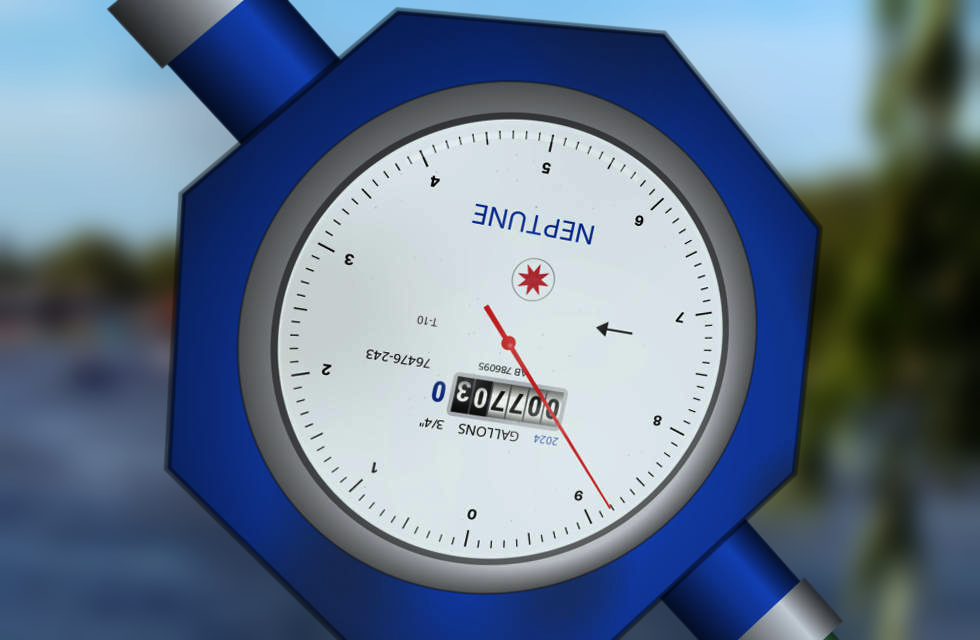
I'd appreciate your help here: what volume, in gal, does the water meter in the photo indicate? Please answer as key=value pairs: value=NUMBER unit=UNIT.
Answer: value=77028.8 unit=gal
